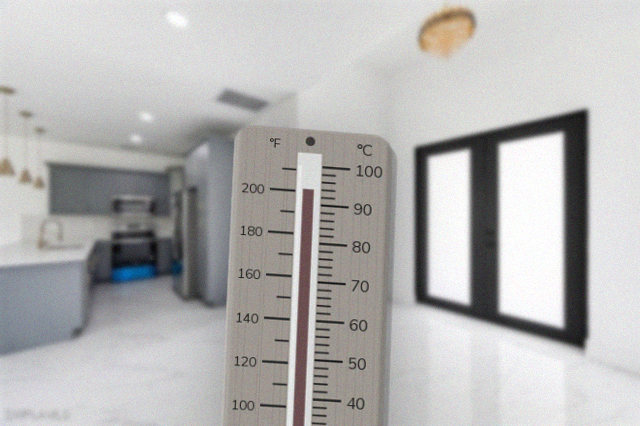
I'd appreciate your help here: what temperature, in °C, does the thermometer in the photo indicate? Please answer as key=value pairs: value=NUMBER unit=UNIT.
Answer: value=94 unit=°C
